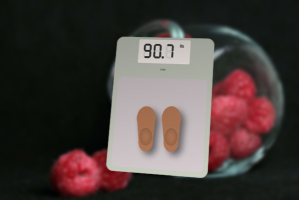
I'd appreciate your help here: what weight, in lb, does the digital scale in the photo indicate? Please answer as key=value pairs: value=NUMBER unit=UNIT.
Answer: value=90.7 unit=lb
